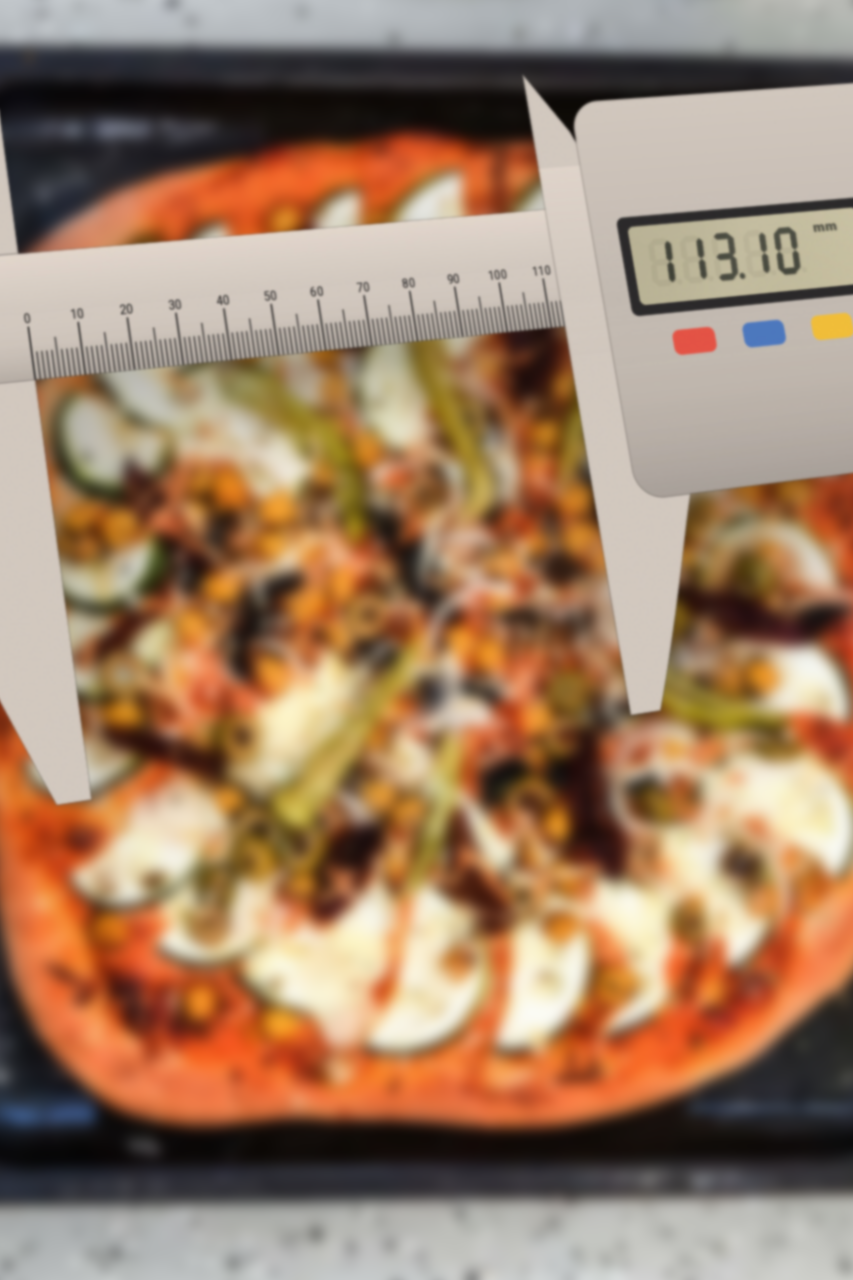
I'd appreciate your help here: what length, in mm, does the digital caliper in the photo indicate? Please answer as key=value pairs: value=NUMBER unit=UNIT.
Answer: value=113.10 unit=mm
